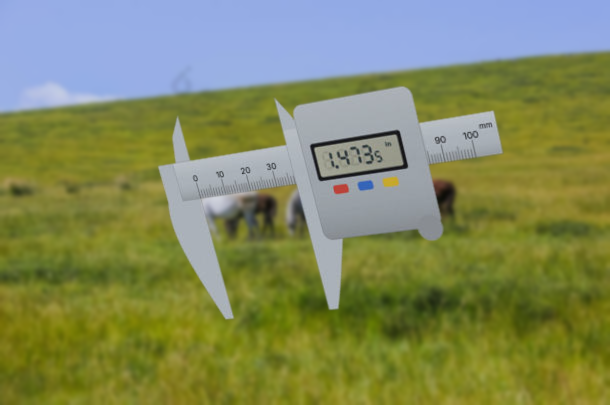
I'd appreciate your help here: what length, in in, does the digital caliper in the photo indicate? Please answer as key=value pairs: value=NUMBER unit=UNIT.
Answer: value=1.4735 unit=in
